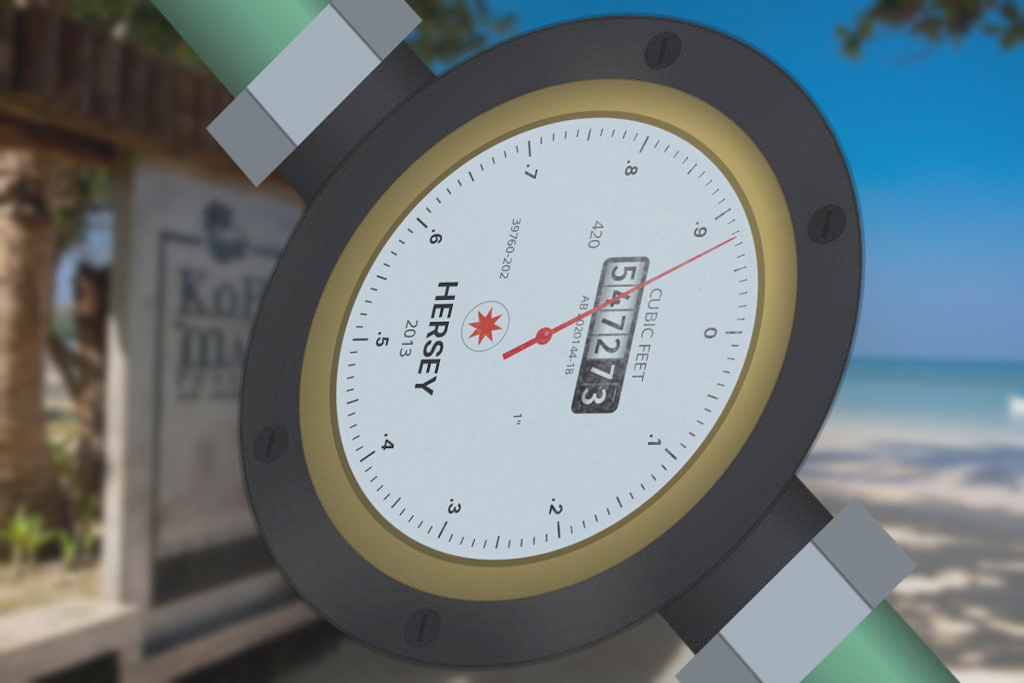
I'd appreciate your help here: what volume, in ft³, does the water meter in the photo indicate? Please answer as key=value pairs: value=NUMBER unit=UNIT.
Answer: value=547272.92 unit=ft³
